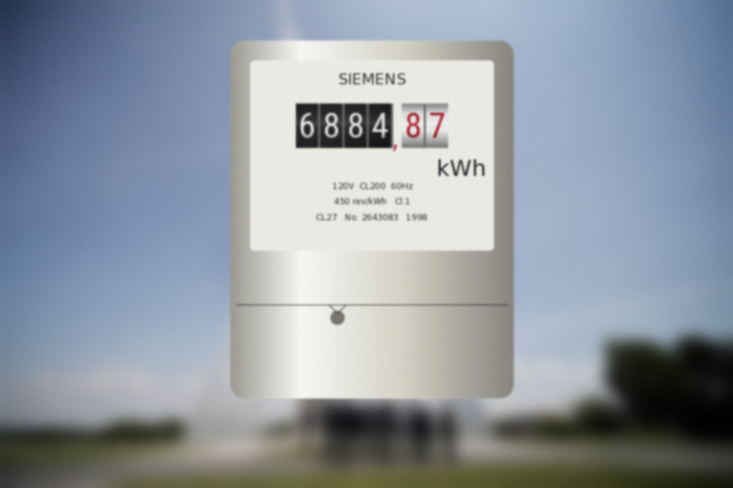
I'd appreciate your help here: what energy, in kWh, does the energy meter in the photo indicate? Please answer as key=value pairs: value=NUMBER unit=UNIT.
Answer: value=6884.87 unit=kWh
